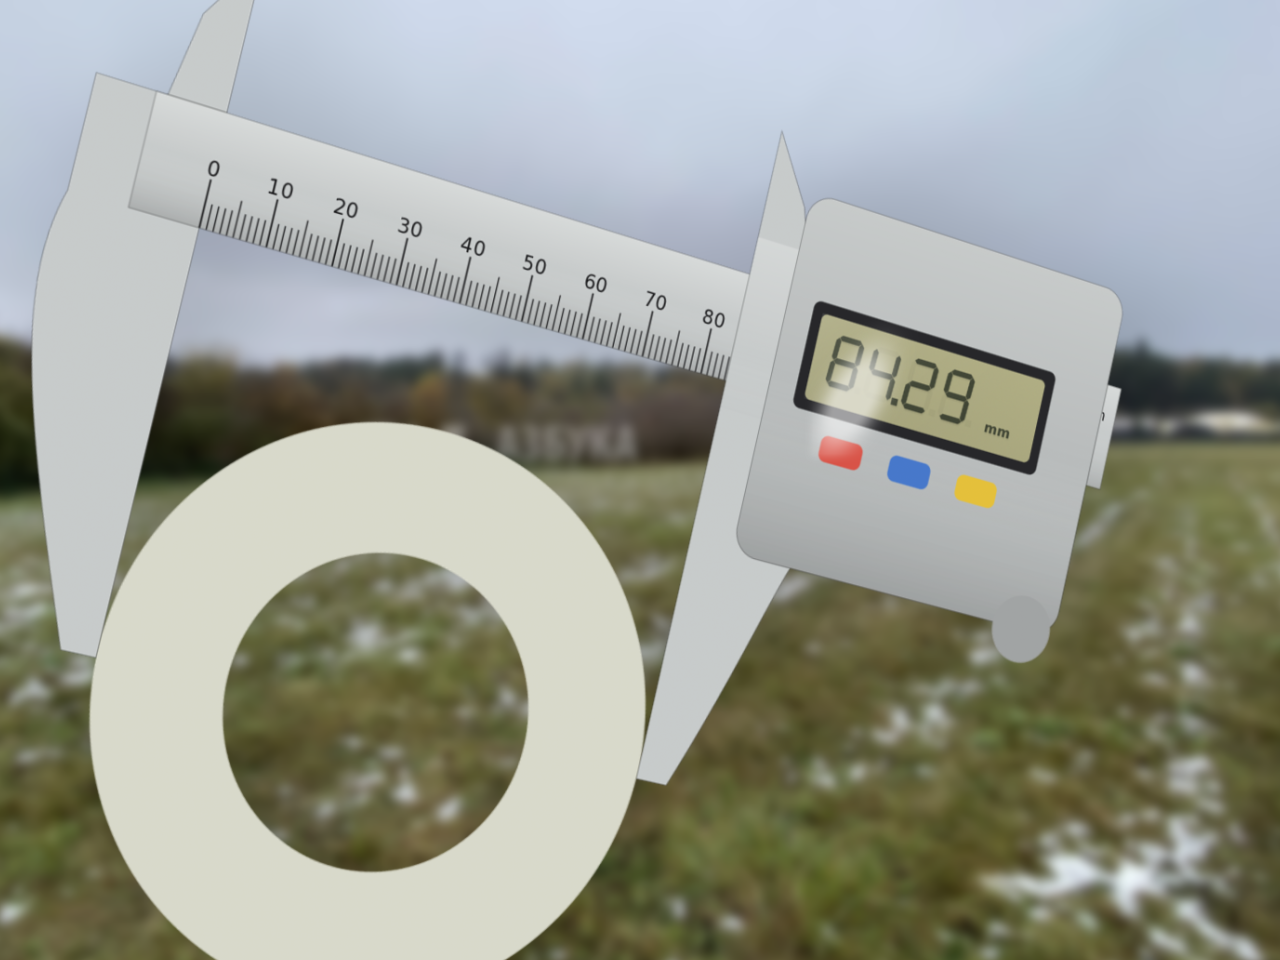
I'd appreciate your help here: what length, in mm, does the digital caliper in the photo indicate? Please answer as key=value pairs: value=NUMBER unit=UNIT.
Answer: value=84.29 unit=mm
